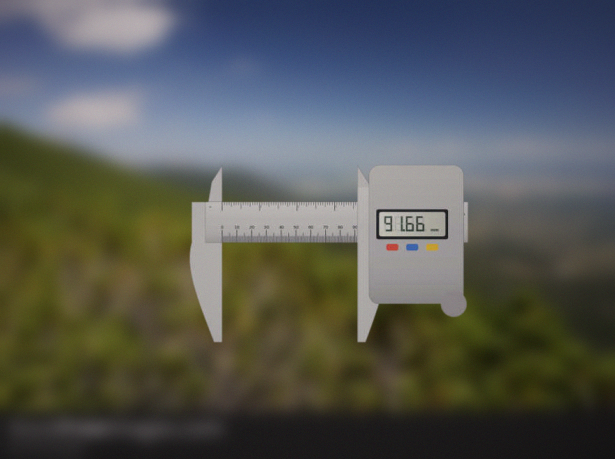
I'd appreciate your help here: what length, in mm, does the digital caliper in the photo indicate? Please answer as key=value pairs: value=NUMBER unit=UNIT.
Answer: value=91.66 unit=mm
